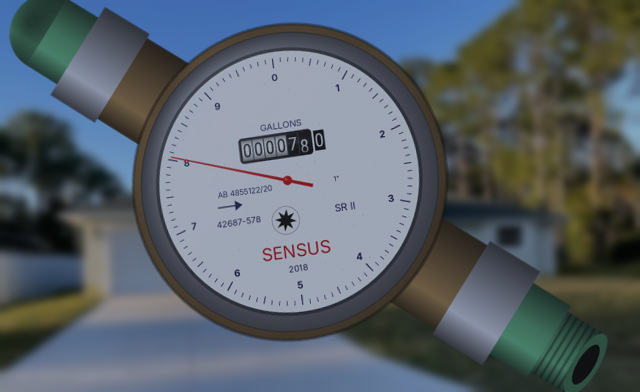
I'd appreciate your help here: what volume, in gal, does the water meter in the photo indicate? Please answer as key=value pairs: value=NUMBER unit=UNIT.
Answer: value=778.0 unit=gal
